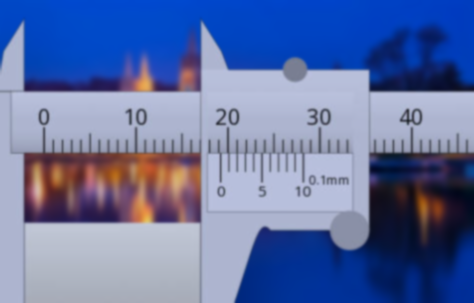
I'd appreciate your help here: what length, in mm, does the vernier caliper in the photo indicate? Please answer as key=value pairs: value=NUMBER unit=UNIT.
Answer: value=19.2 unit=mm
